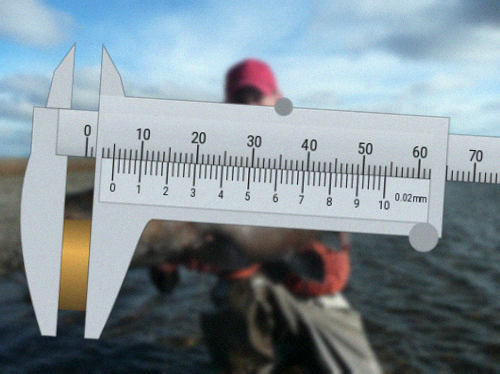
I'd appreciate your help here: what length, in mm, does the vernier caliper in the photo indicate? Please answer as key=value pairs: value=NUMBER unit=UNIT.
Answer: value=5.0 unit=mm
